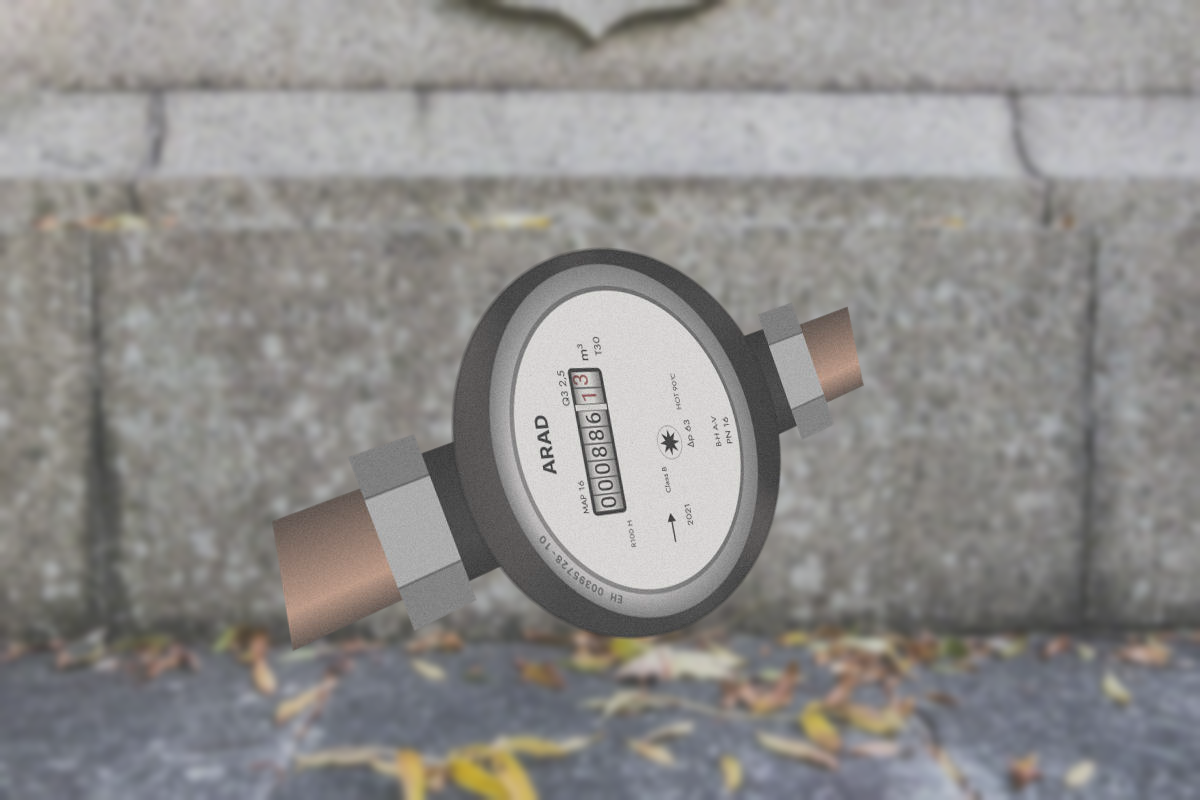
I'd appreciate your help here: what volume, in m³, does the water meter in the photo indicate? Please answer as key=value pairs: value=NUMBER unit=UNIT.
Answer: value=886.13 unit=m³
